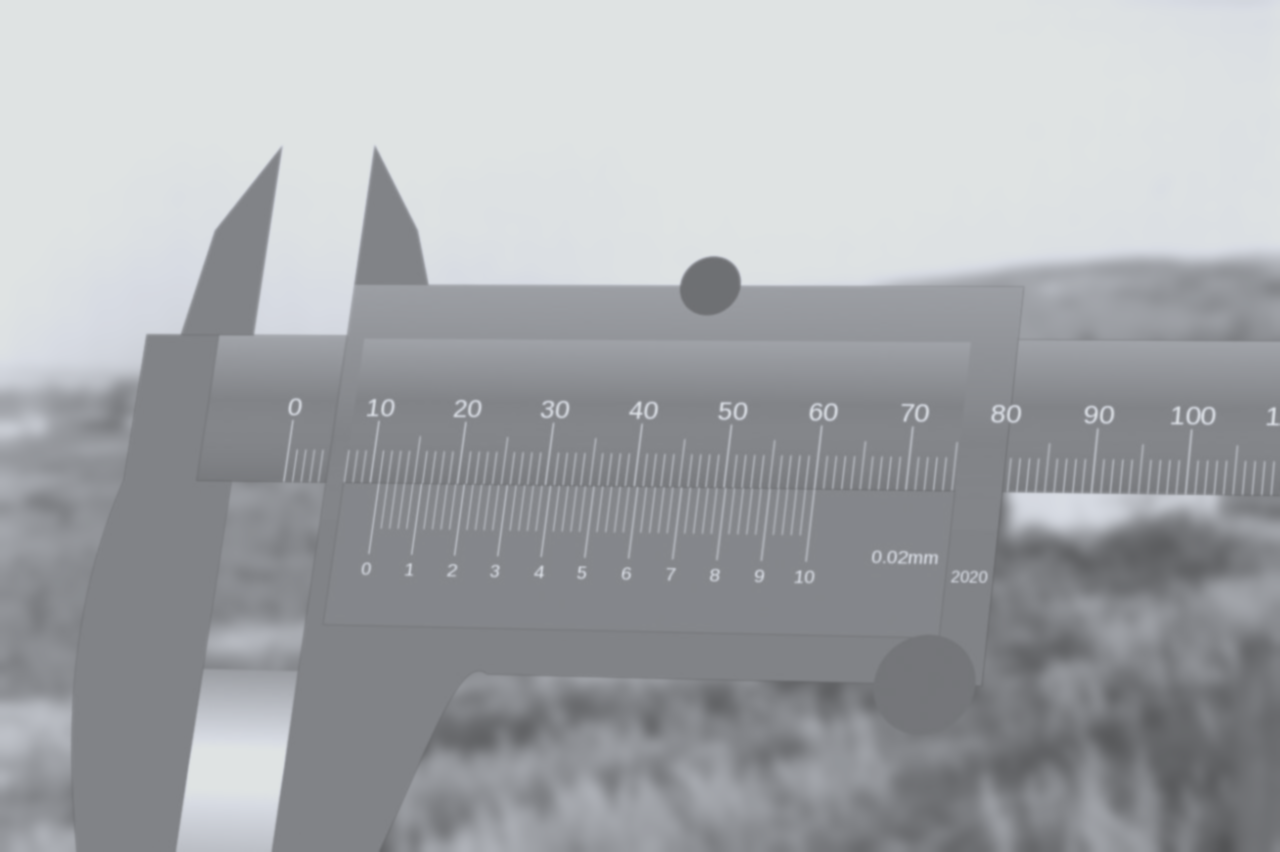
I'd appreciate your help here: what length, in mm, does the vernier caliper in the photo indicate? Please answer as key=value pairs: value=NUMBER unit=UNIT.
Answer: value=11.0 unit=mm
